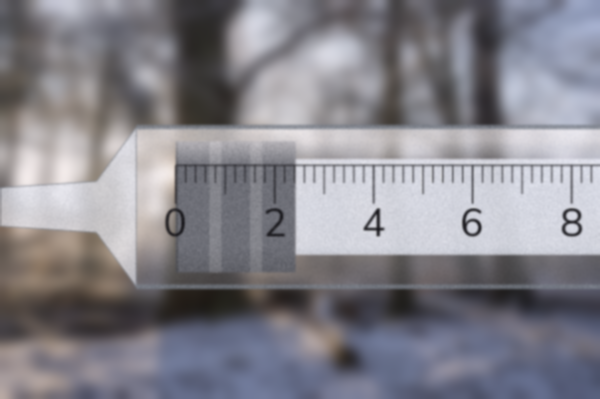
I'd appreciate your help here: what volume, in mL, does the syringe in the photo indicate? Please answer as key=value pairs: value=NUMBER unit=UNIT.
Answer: value=0 unit=mL
